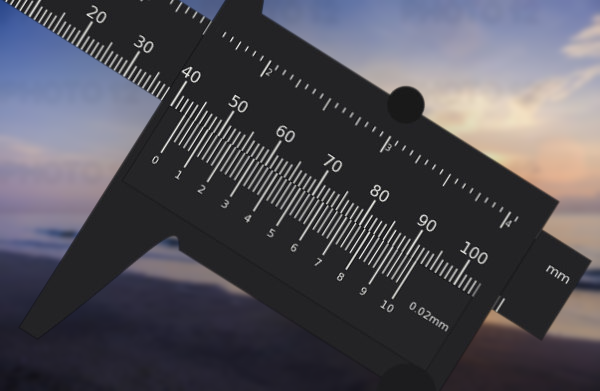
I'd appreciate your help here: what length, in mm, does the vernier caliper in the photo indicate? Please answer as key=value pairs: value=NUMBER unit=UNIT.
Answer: value=43.0 unit=mm
